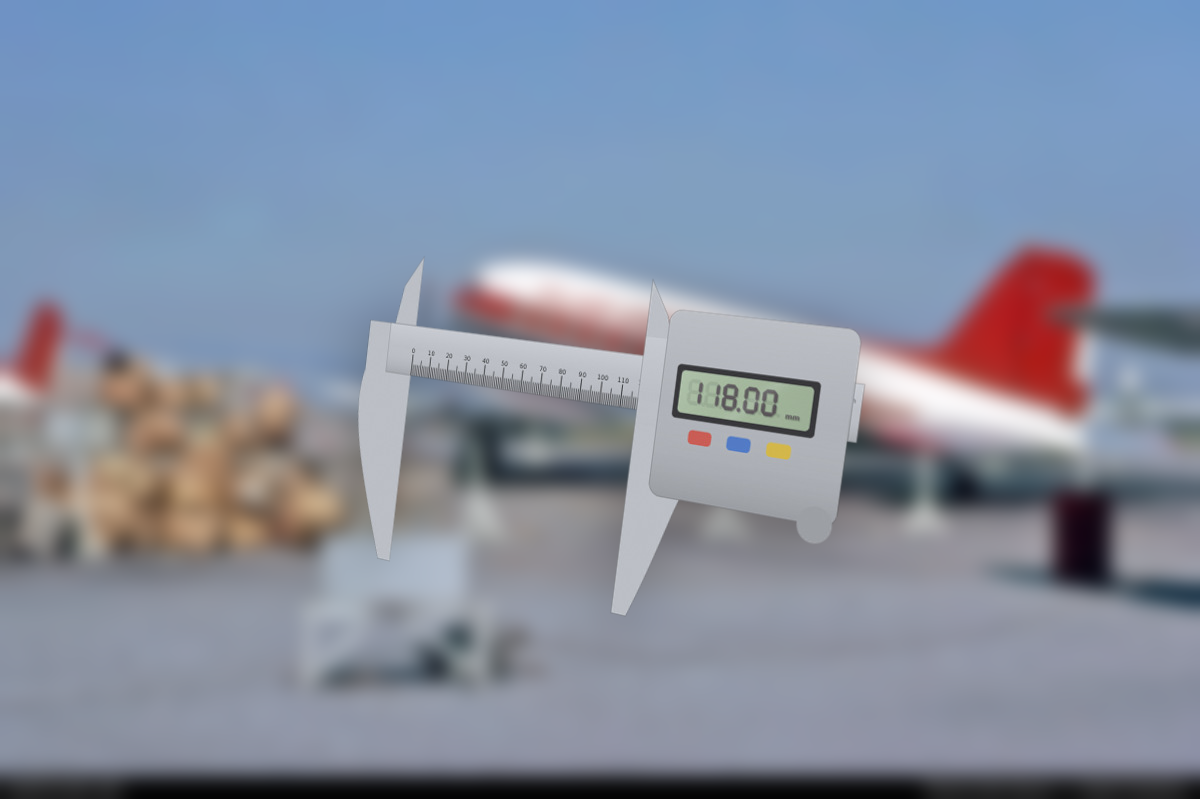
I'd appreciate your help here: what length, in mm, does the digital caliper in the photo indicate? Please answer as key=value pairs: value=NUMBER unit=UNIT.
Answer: value=118.00 unit=mm
